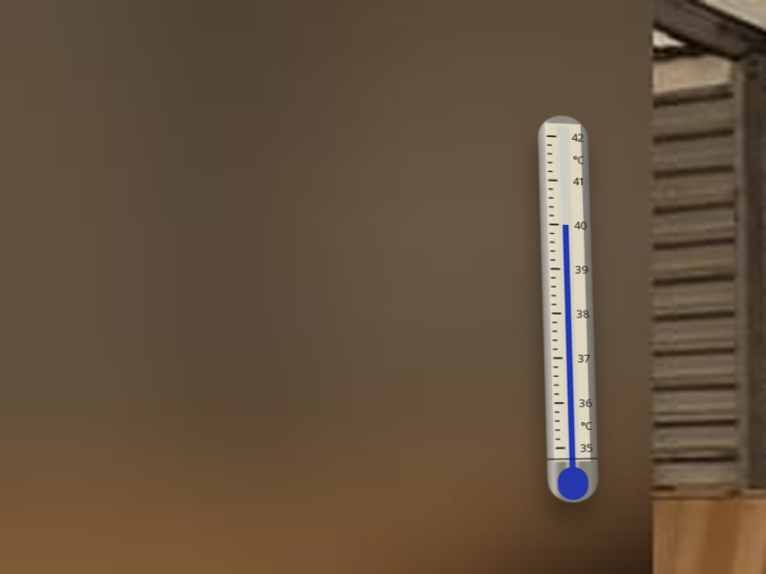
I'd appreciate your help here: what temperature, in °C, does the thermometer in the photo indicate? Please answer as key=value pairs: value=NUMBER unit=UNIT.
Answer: value=40 unit=°C
